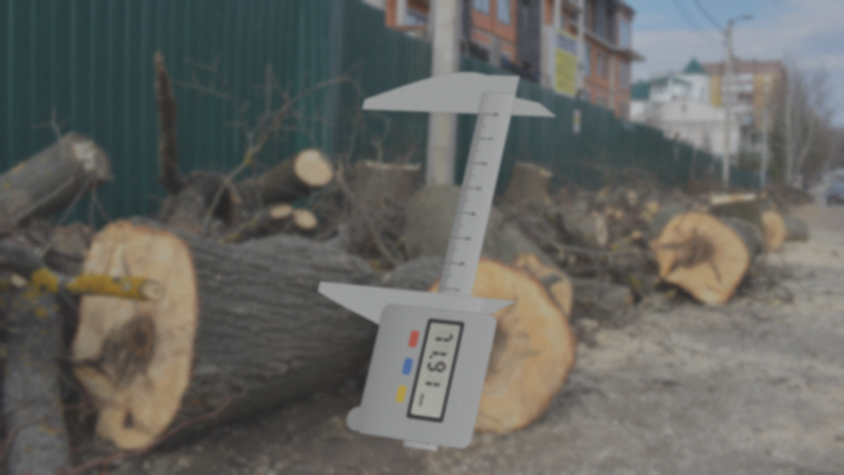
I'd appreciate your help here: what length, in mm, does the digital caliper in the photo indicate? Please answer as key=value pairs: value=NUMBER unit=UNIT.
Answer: value=71.91 unit=mm
